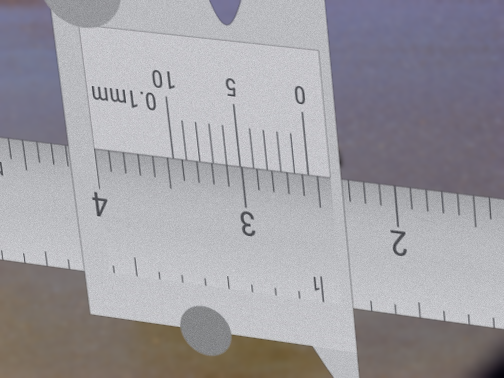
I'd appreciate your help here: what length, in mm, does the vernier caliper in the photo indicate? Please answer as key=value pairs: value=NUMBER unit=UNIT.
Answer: value=25.6 unit=mm
